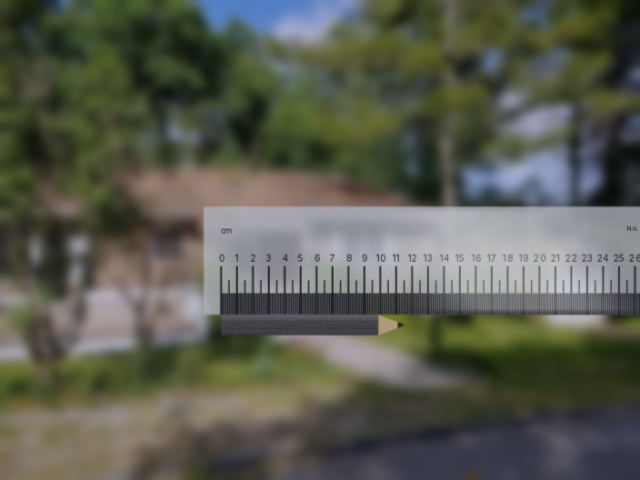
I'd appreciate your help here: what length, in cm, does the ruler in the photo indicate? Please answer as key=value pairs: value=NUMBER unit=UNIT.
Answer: value=11.5 unit=cm
